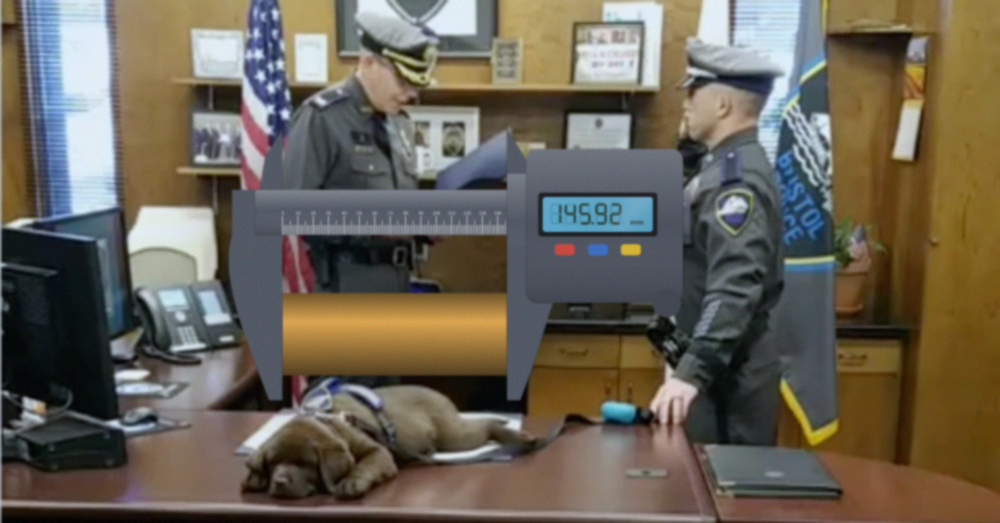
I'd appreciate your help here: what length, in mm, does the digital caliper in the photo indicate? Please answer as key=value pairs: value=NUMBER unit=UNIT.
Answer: value=145.92 unit=mm
